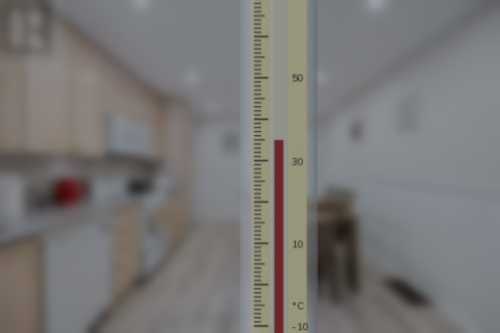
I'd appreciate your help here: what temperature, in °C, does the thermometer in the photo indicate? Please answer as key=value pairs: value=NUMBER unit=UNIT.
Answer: value=35 unit=°C
